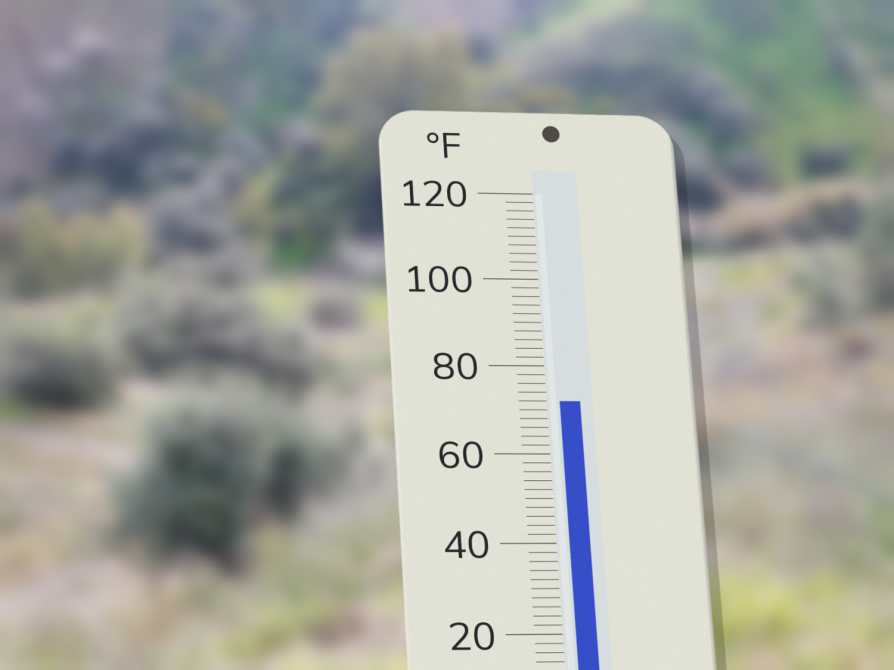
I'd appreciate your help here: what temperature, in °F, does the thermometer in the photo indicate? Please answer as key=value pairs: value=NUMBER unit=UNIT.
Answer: value=72 unit=°F
